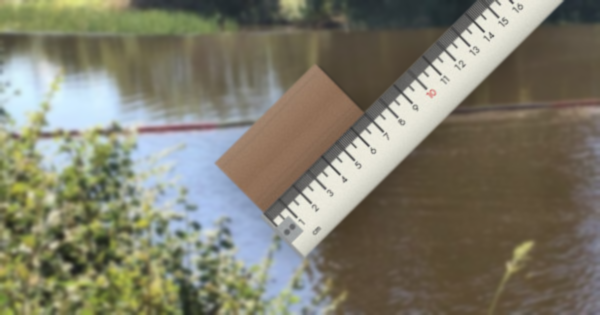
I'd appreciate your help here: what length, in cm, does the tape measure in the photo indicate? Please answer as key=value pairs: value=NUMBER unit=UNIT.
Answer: value=7 unit=cm
